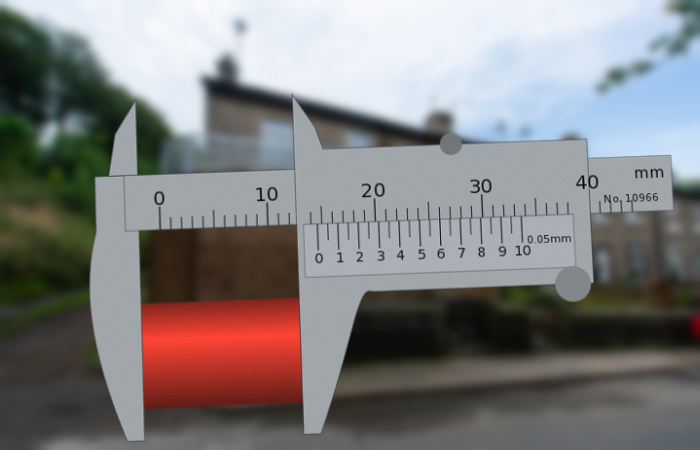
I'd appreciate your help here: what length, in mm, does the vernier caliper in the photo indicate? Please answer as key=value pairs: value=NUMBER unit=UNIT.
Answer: value=14.6 unit=mm
